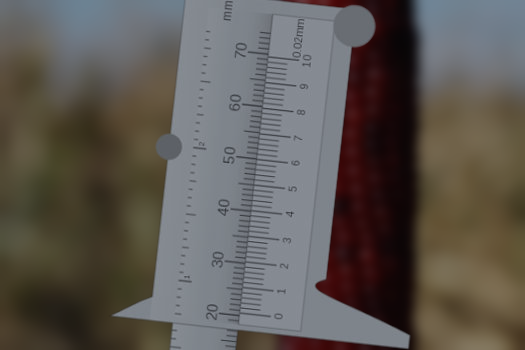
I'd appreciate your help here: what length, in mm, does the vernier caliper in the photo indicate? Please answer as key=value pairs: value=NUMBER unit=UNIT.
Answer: value=20.5 unit=mm
